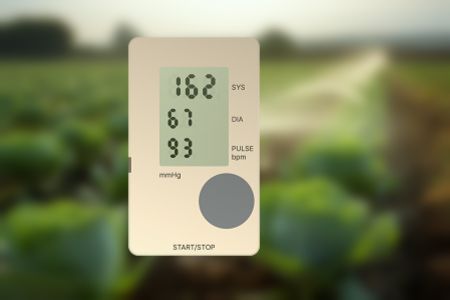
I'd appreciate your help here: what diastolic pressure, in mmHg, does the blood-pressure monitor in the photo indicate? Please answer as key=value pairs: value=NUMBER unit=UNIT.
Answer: value=67 unit=mmHg
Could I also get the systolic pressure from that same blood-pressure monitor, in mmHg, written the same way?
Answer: value=162 unit=mmHg
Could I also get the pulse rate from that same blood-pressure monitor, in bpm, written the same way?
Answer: value=93 unit=bpm
